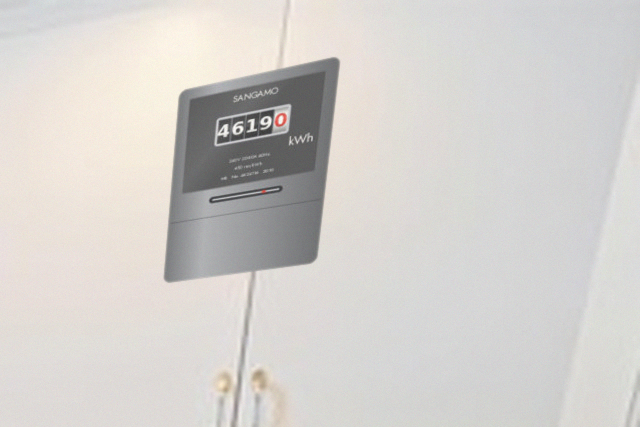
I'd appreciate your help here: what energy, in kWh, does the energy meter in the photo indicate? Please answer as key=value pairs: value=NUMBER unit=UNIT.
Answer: value=4619.0 unit=kWh
